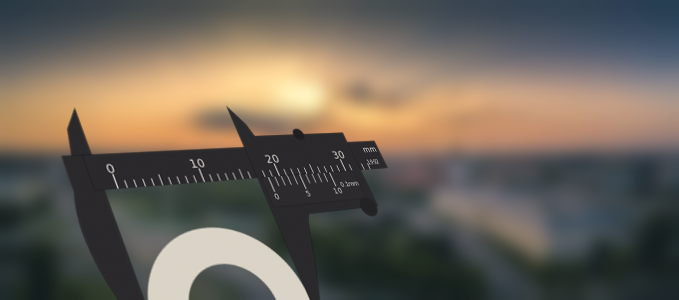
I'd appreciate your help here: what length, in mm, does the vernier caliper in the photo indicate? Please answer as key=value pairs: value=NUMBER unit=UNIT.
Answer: value=18.4 unit=mm
